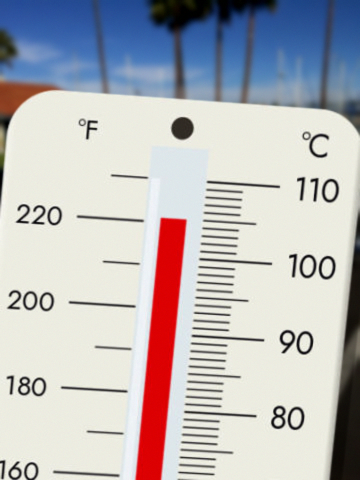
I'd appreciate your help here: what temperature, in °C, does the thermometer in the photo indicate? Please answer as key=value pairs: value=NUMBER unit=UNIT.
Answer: value=105 unit=°C
